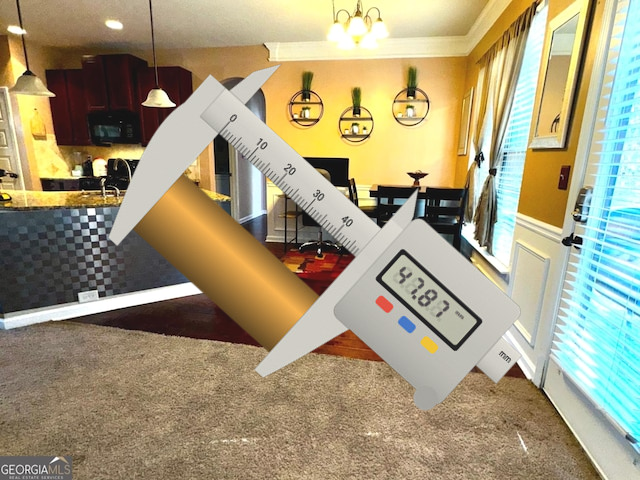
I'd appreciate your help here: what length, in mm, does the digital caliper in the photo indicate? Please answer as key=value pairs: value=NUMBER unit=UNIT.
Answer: value=47.87 unit=mm
